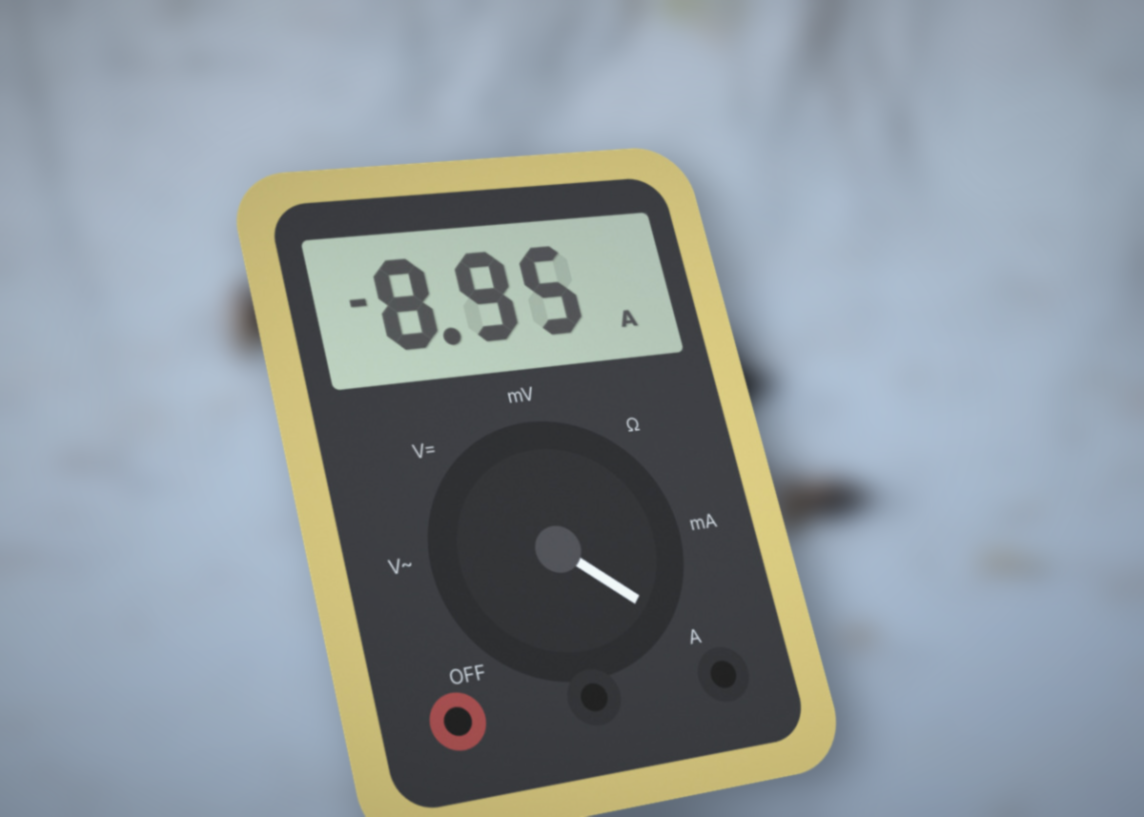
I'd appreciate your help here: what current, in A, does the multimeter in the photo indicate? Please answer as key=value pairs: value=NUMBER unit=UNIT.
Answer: value=-8.95 unit=A
